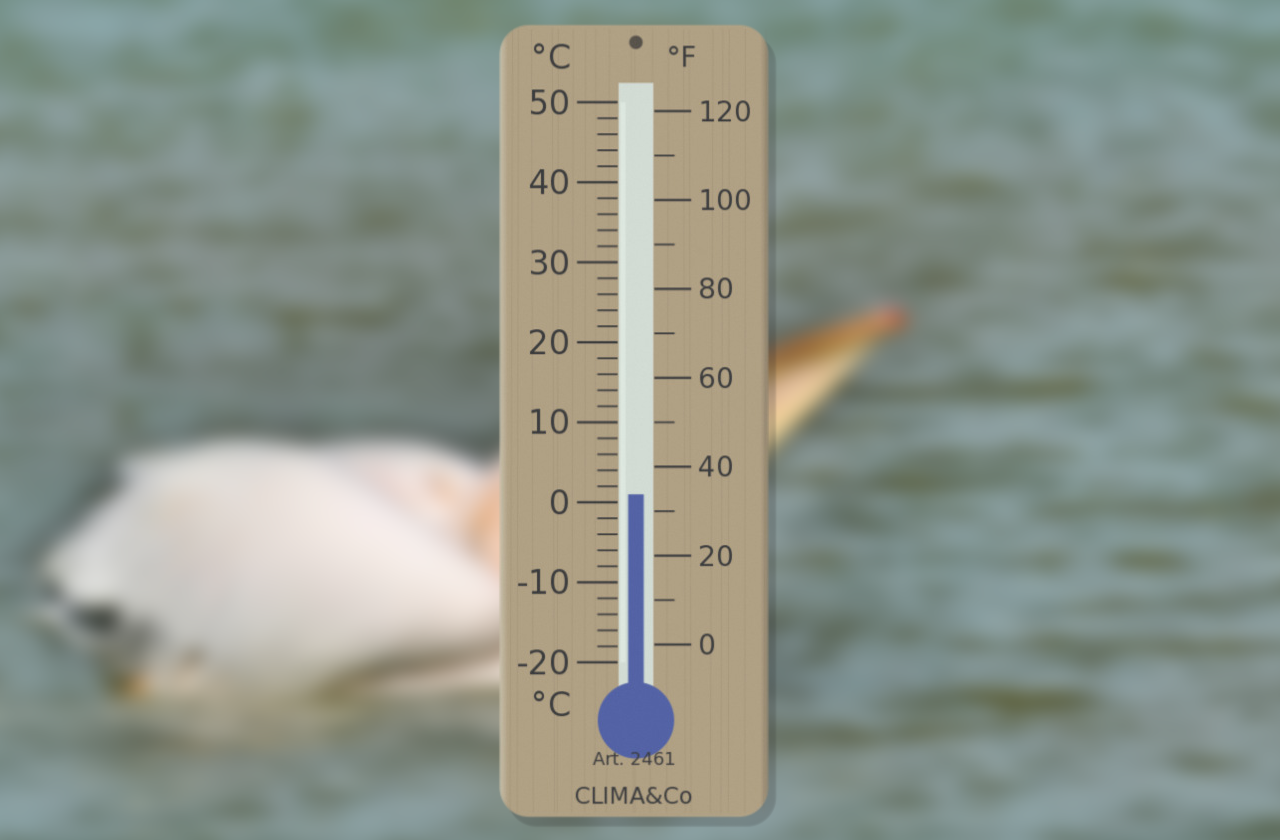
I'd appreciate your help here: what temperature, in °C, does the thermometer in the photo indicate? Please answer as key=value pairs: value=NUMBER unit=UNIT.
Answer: value=1 unit=°C
